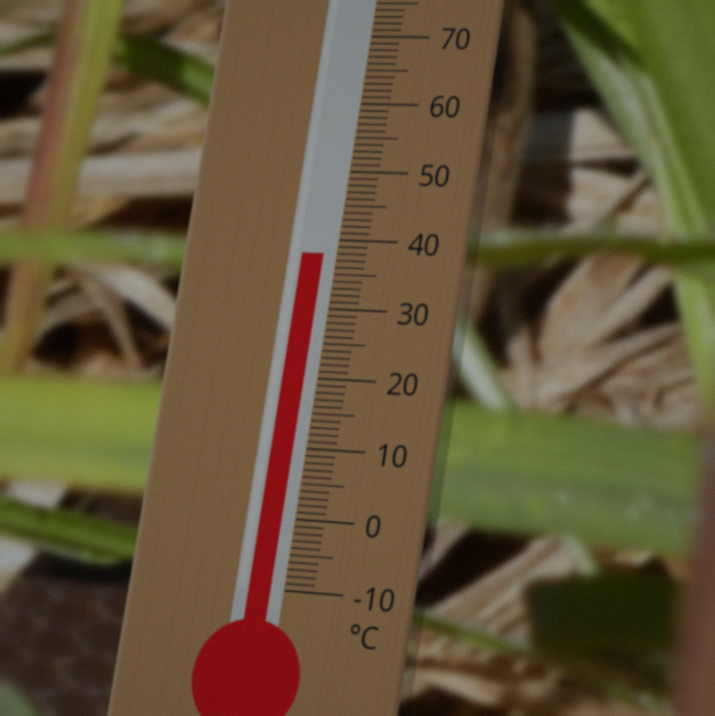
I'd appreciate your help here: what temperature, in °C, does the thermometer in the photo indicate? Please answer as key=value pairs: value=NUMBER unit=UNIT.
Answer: value=38 unit=°C
